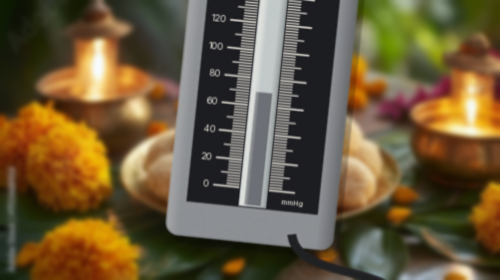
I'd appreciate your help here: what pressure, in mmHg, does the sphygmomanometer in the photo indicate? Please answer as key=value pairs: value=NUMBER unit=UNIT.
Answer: value=70 unit=mmHg
